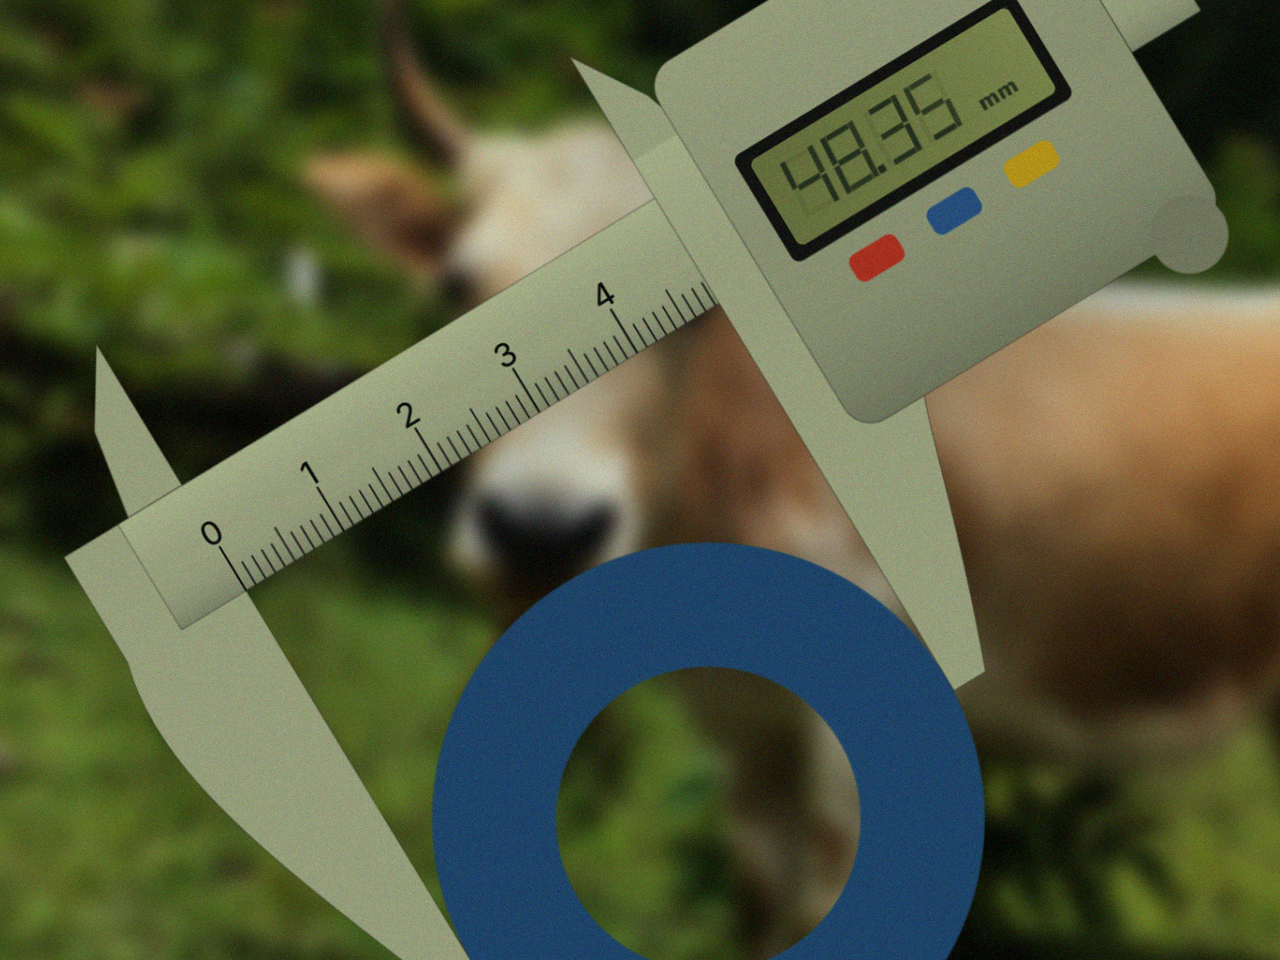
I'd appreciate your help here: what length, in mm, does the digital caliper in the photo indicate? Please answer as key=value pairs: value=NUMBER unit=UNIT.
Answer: value=48.35 unit=mm
